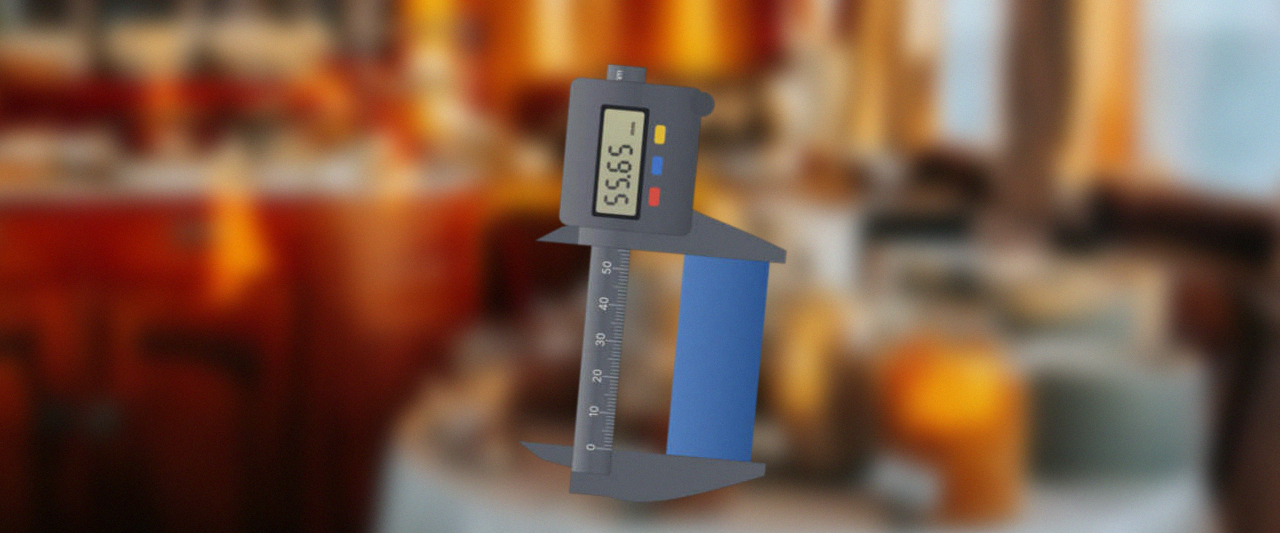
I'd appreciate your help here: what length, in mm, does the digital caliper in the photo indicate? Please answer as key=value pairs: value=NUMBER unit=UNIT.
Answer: value=55.65 unit=mm
